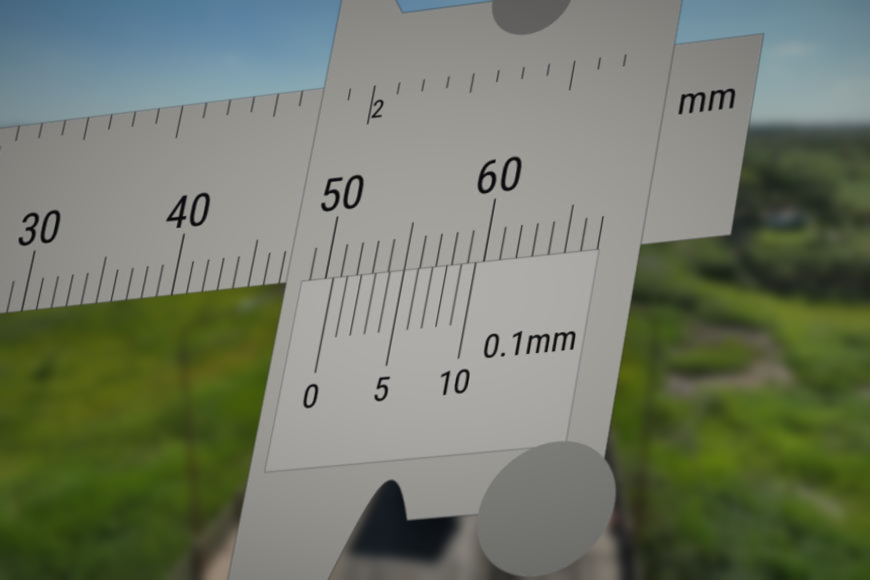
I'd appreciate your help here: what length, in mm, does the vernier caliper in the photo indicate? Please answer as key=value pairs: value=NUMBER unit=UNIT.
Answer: value=50.5 unit=mm
